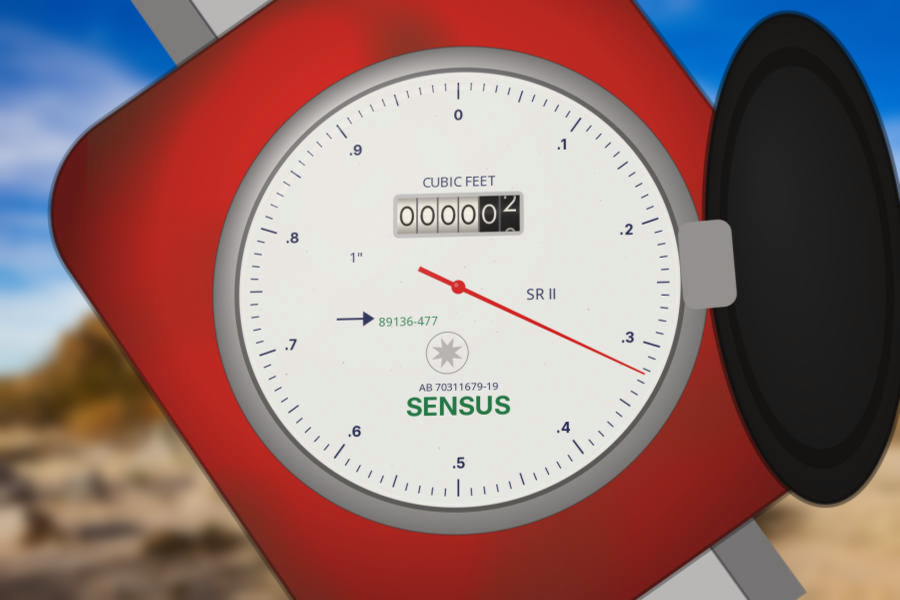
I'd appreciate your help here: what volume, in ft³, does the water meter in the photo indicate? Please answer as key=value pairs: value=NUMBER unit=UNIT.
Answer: value=2.32 unit=ft³
